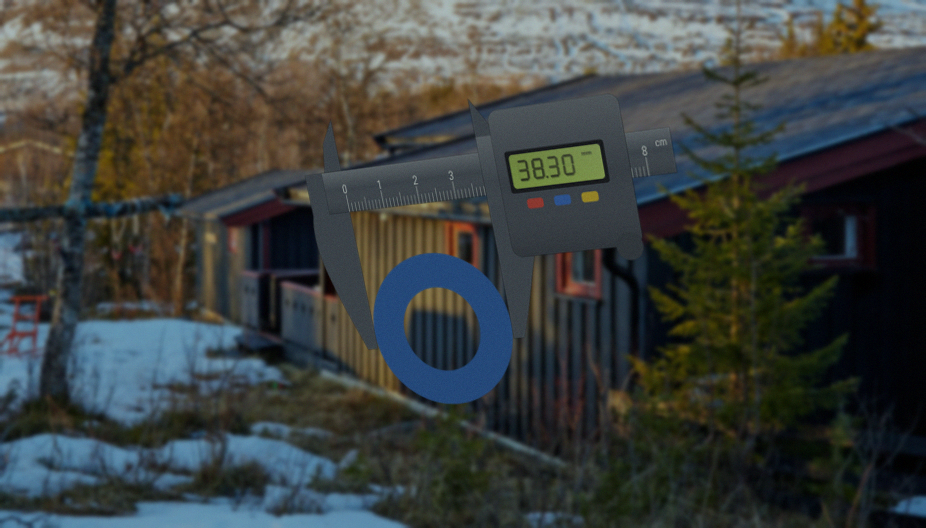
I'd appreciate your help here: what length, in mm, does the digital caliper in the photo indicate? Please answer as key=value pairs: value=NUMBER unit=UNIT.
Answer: value=38.30 unit=mm
